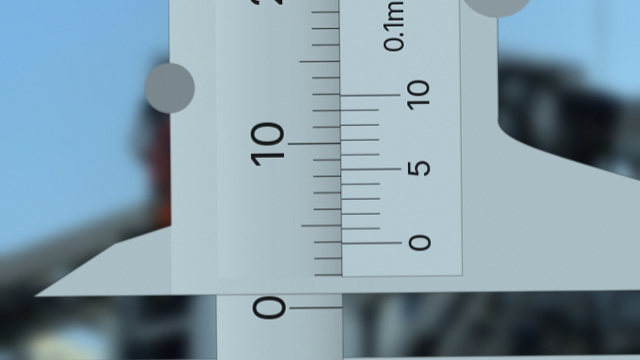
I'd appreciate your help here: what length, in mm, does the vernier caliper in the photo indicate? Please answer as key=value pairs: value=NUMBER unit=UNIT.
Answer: value=3.9 unit=mm
